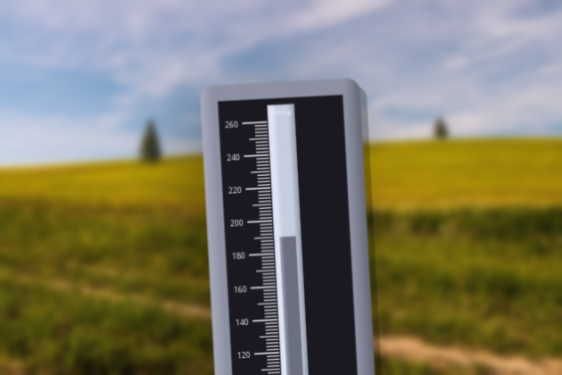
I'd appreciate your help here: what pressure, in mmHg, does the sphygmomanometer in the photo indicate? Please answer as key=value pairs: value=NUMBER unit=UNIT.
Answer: value=190 unit=mmHg
